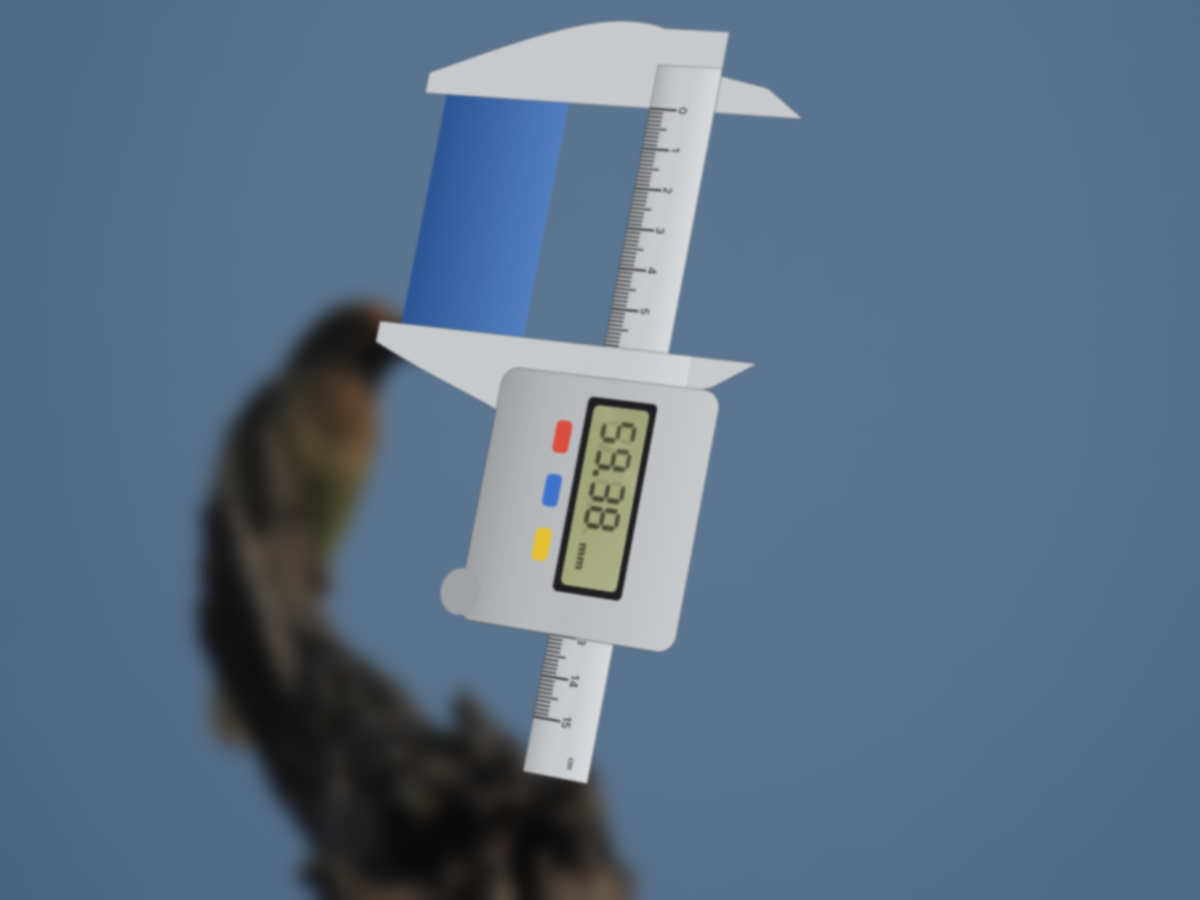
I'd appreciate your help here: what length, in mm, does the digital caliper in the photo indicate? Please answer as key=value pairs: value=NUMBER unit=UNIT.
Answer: value=59.38 unit=mm
